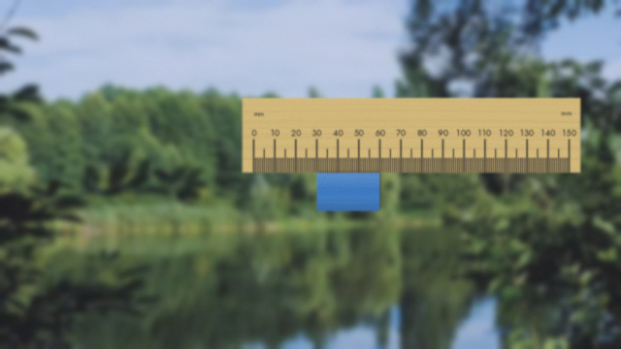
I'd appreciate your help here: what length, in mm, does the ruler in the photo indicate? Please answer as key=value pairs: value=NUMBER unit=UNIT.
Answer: value=30 unit=mm
